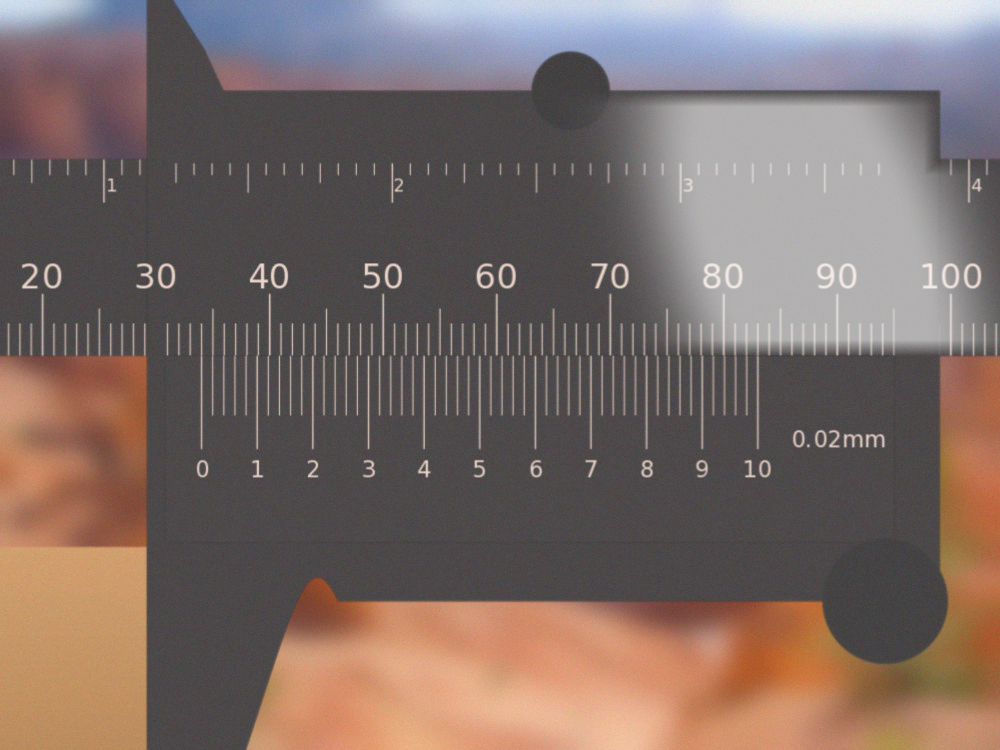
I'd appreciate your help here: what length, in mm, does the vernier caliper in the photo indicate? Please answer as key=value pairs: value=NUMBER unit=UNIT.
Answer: value=34.0 unit=mm
